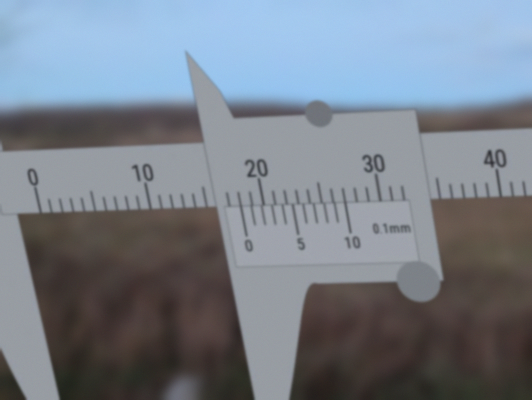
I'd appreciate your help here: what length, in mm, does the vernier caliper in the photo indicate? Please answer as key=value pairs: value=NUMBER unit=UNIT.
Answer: value=18.0 unit=mm
